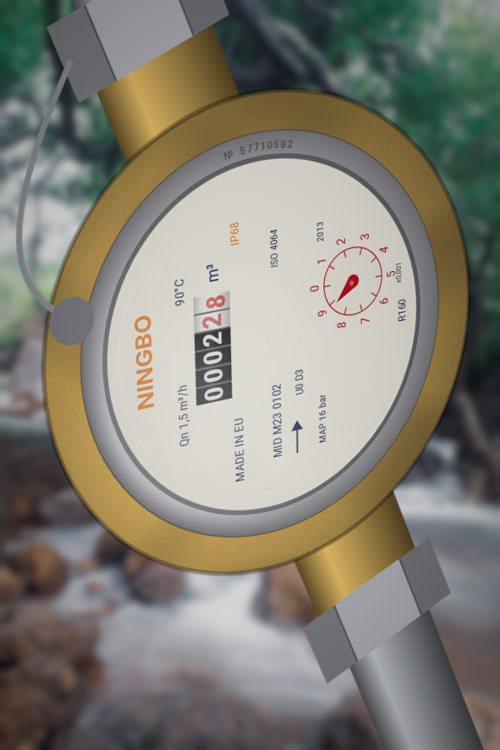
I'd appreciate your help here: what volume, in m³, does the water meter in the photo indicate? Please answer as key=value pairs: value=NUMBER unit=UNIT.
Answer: value=2.278 unit=m³
